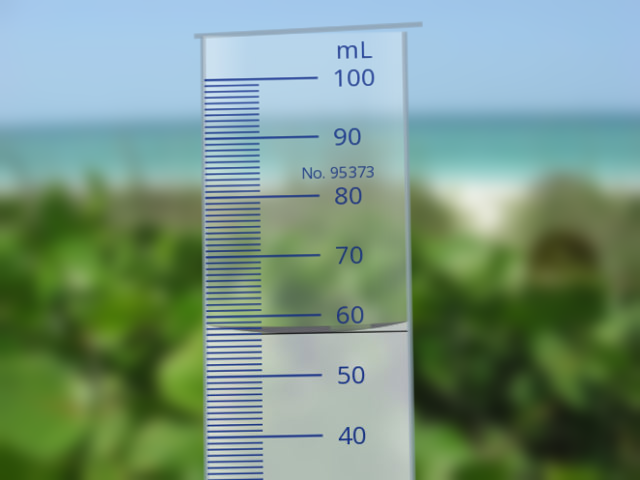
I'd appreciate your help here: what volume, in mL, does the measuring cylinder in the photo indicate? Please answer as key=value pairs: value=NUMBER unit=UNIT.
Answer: value=57 unit=mL
